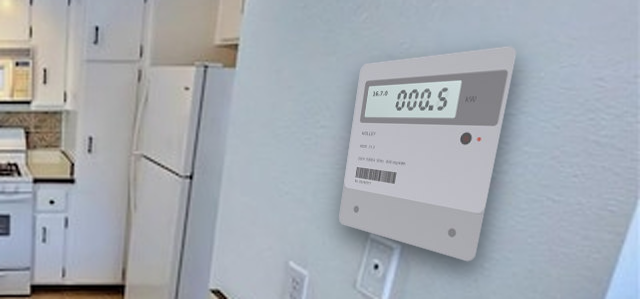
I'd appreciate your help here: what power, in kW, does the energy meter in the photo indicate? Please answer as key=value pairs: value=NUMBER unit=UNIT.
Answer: value=0.5 unit=kW
